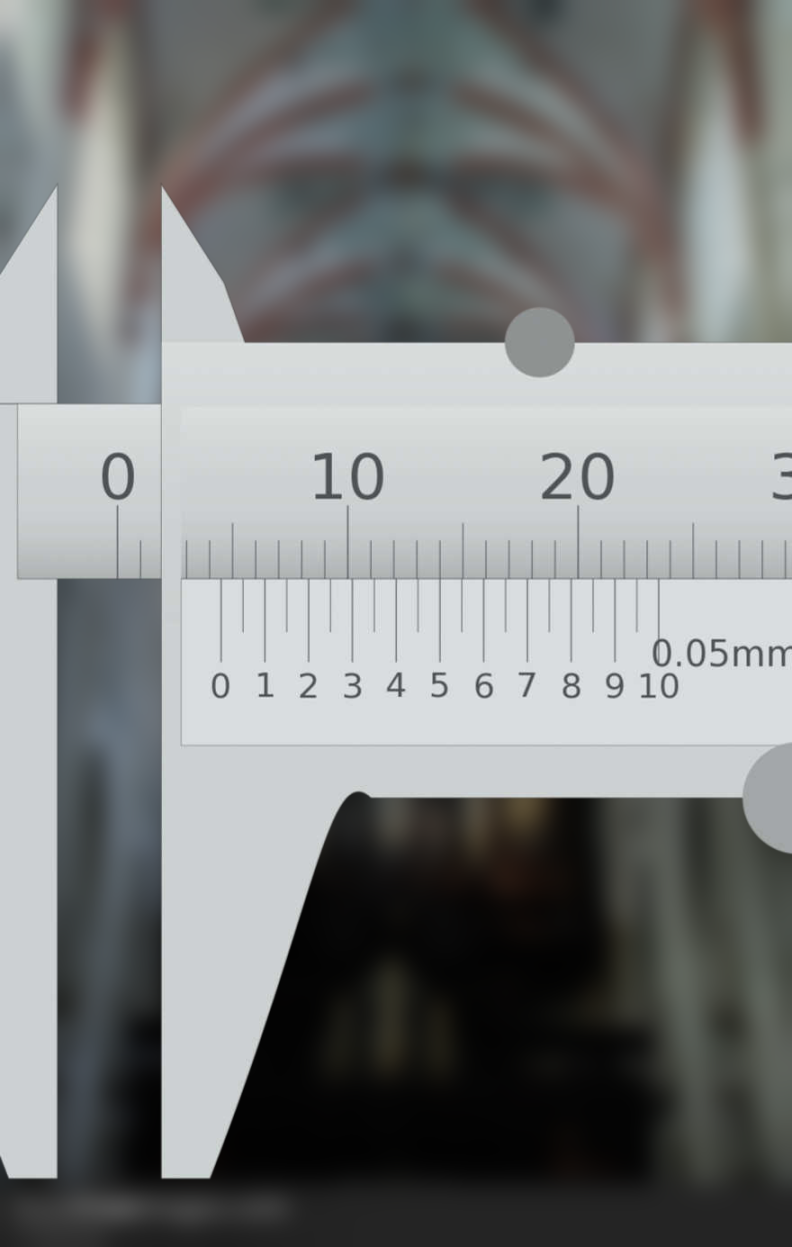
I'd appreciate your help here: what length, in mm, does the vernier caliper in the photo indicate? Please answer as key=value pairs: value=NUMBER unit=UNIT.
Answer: value=4.50 unit=mm
